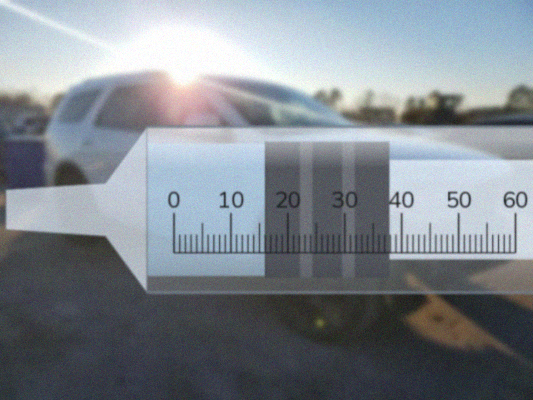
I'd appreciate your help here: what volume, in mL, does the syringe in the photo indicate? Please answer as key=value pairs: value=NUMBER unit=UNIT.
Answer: value=16 unit=mL
